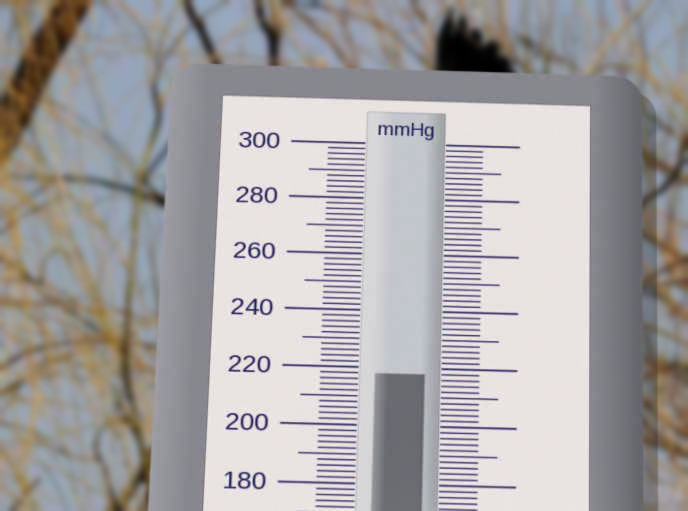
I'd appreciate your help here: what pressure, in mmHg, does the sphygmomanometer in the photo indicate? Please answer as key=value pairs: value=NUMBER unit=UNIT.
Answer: value=218 unit=mmHg
